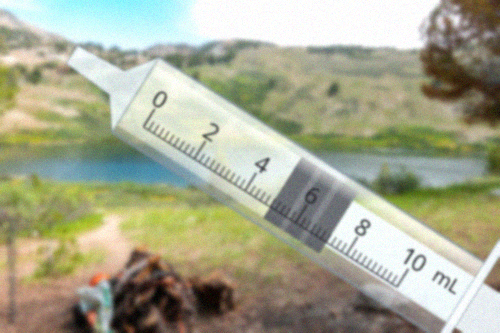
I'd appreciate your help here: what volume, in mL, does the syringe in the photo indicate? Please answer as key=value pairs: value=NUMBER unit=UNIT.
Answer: value=5 unit=mL
